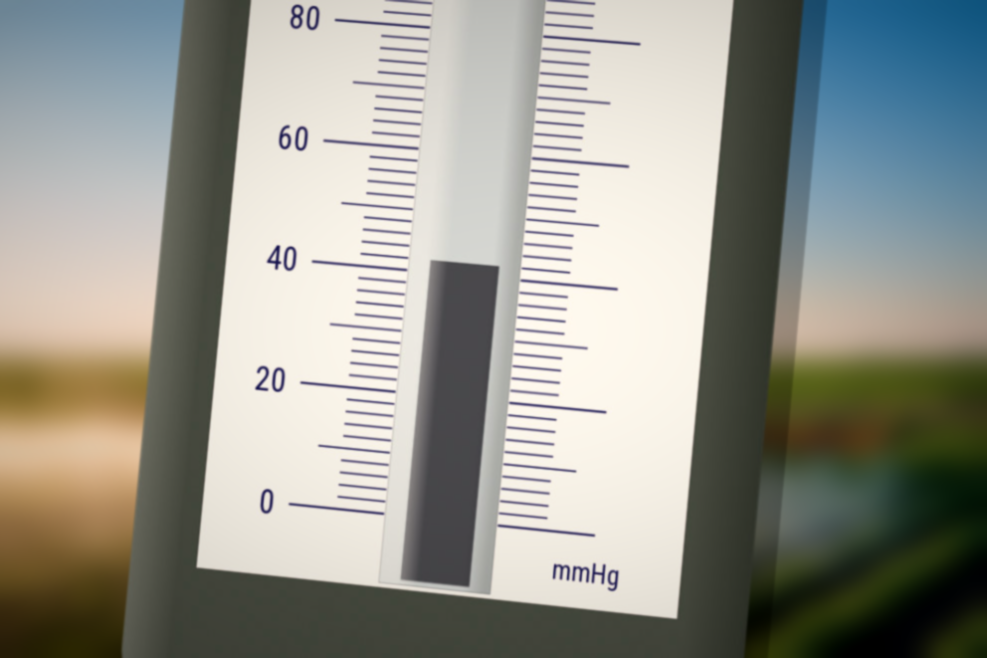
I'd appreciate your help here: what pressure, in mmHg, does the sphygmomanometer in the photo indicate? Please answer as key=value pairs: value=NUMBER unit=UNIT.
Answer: value=42 unit=mmHg
